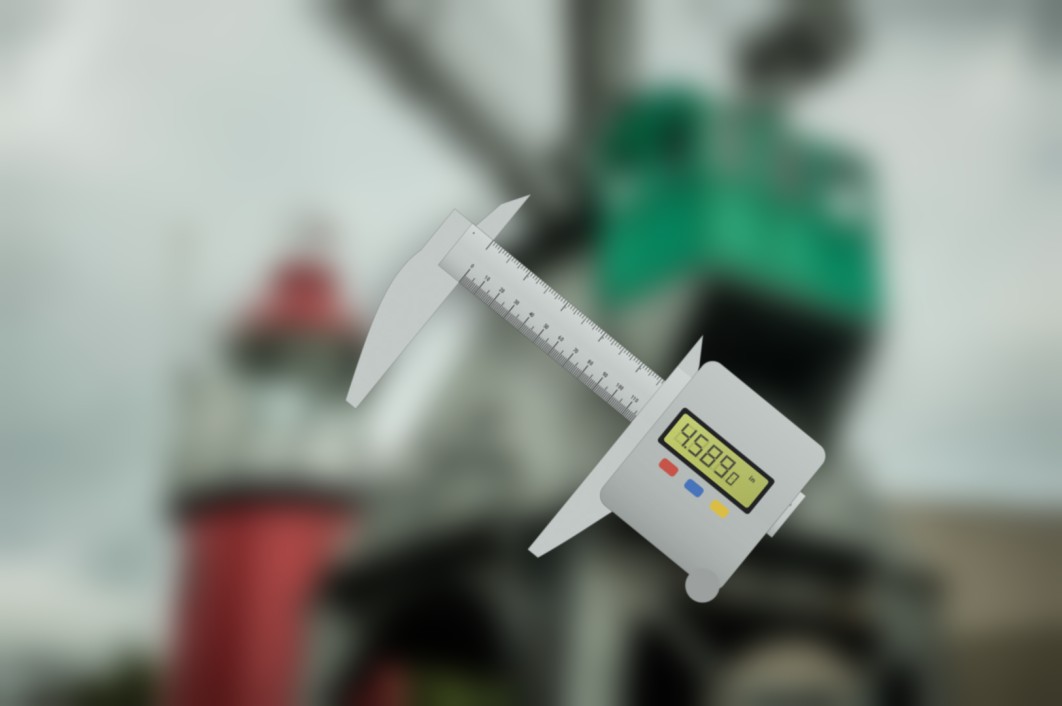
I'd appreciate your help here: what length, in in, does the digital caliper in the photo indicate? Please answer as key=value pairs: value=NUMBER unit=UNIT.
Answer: value=4.5890 unit=in
